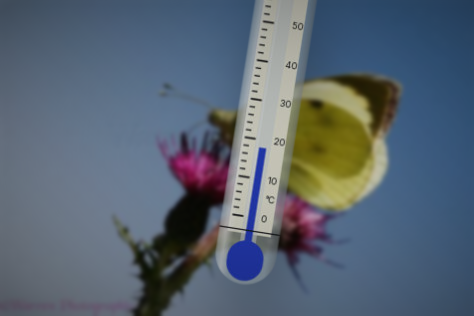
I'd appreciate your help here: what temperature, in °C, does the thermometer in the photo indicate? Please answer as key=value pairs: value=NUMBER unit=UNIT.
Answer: value=18 unit=°C
